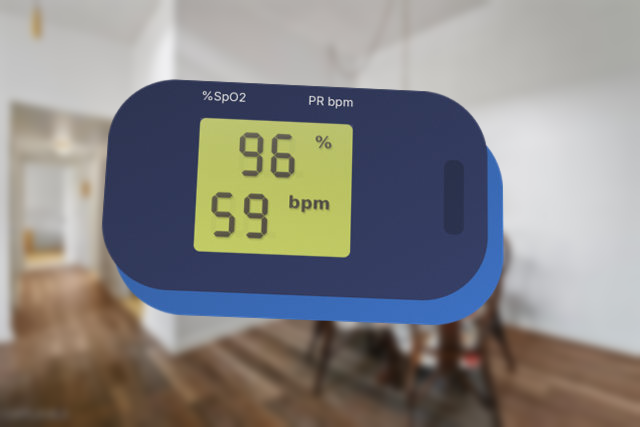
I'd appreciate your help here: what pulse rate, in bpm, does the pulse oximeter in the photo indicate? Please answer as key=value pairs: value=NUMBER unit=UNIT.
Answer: value=59 unit=bpm
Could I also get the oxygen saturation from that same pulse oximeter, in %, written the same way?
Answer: value=96 unit=%
